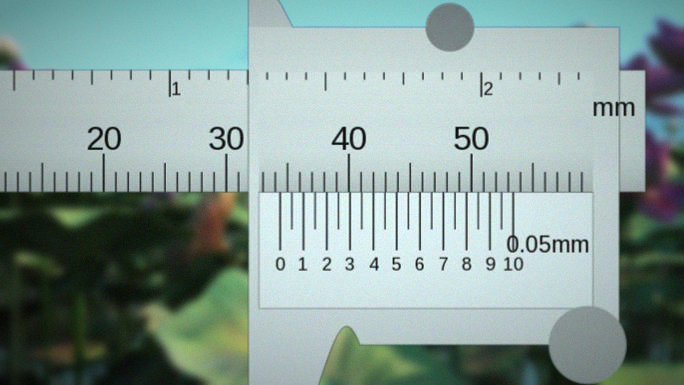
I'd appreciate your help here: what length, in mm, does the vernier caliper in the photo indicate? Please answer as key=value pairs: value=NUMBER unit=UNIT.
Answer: value=34.4 unit=mm
